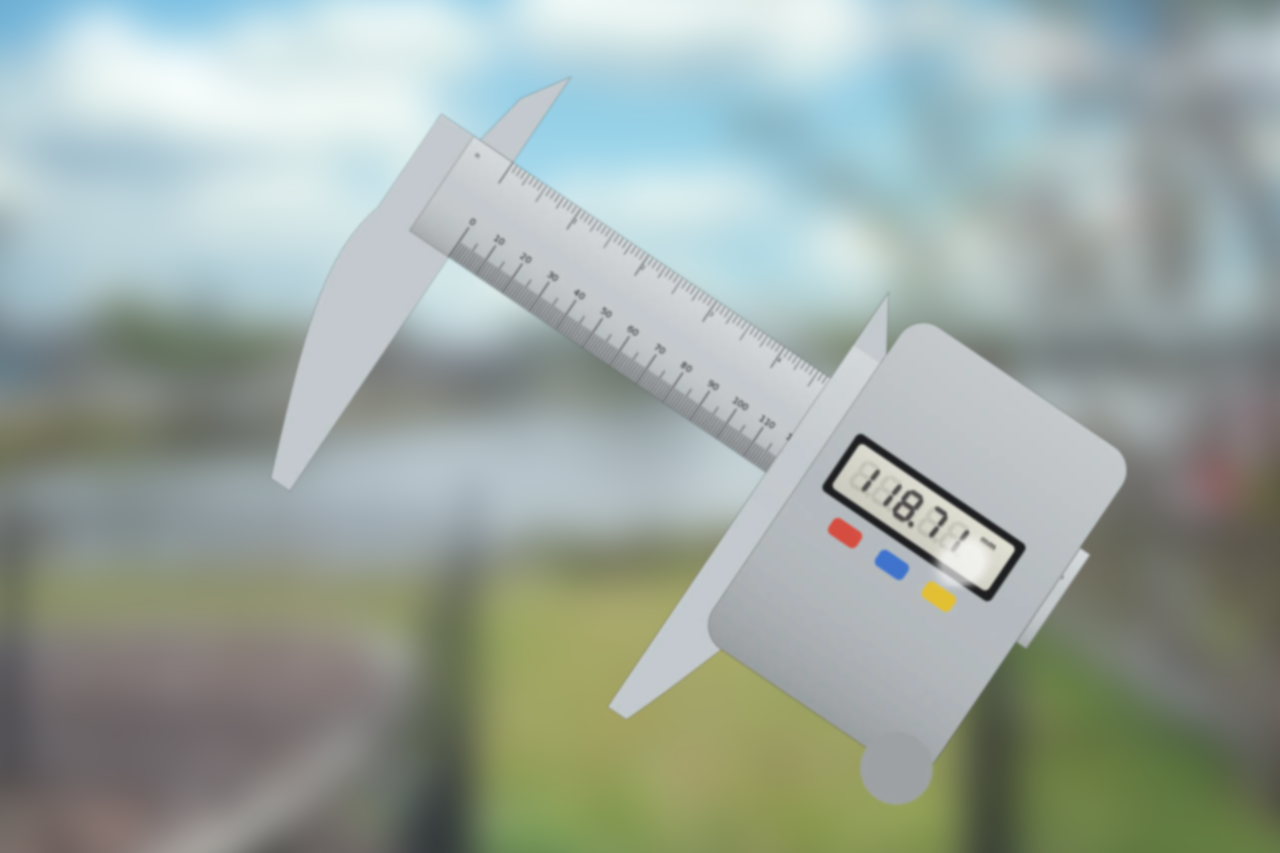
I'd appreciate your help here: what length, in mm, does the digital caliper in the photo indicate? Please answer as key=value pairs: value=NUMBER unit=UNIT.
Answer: value=118.71 unit=mm
